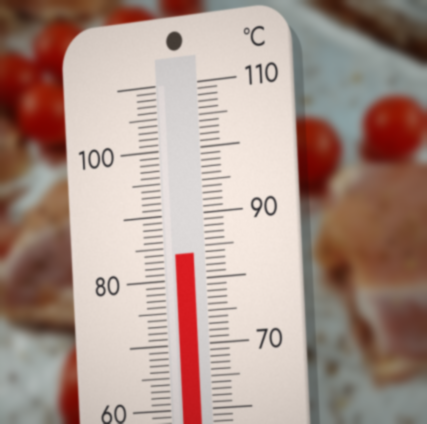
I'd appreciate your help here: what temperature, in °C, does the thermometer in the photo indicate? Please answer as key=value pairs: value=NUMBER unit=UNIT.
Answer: value=84 unit=°C
